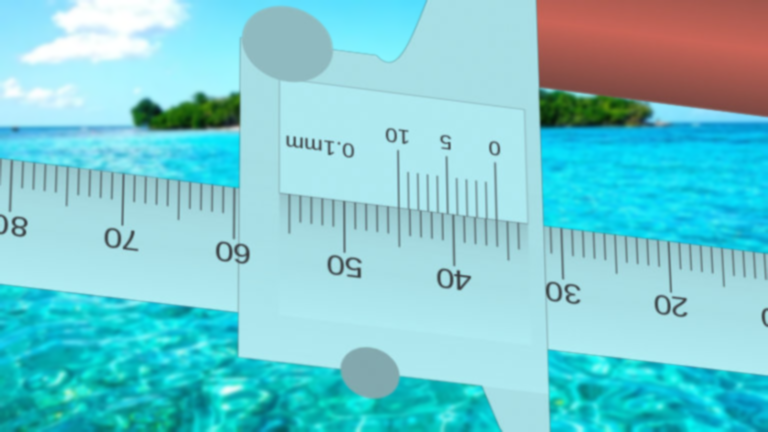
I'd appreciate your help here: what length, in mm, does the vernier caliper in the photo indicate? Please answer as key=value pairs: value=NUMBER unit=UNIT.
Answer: value=36.0 unit=mm
